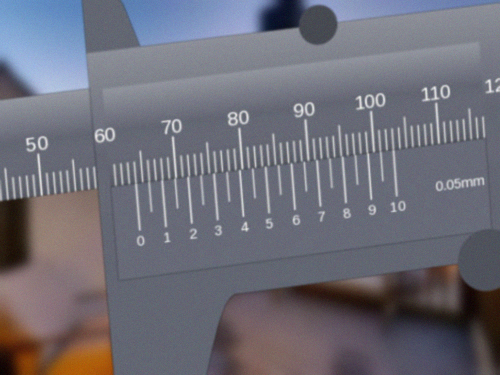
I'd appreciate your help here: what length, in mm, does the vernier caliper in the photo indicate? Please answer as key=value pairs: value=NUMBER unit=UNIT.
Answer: value=64.0 unit=mm
